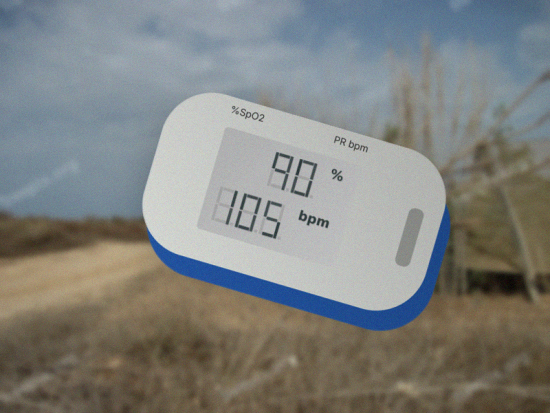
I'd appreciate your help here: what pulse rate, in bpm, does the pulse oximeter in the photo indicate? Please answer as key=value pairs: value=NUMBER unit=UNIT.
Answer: value=105 unit=bpm
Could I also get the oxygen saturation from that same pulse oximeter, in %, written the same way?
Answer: value=90 unit=%
